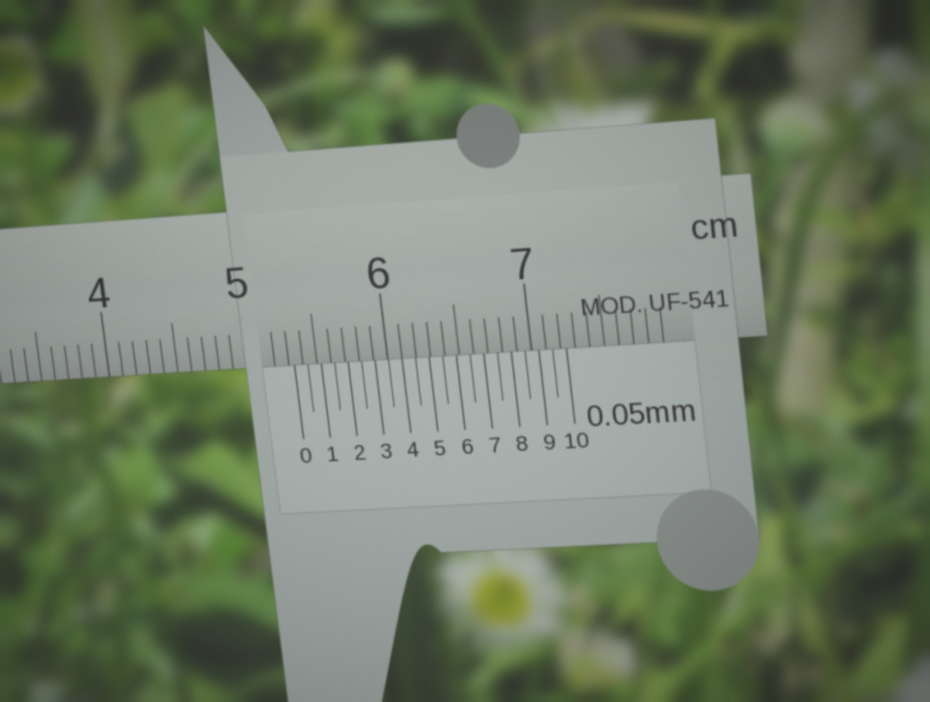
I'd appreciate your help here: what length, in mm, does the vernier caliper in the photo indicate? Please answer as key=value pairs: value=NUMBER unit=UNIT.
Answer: value=53.4 unit=mm
